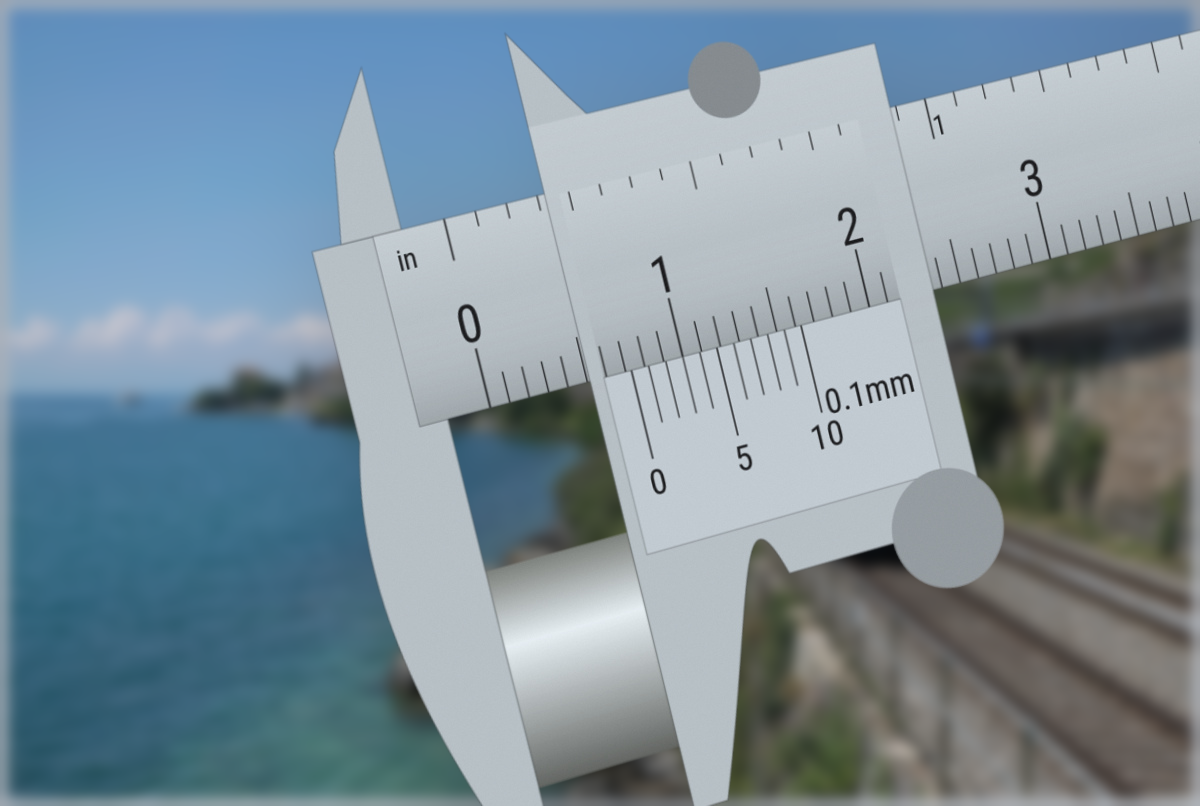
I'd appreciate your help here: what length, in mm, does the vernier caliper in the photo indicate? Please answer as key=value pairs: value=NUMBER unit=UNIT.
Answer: value=7.3 unit=mm
